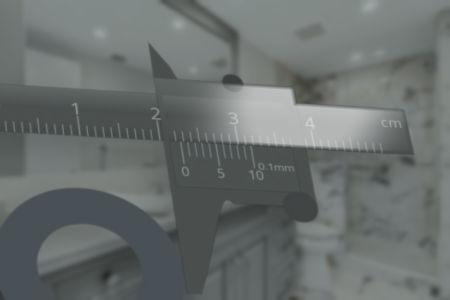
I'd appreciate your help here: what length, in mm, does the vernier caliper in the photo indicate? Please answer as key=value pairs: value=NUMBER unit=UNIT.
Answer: value=22.6 unit=mm
